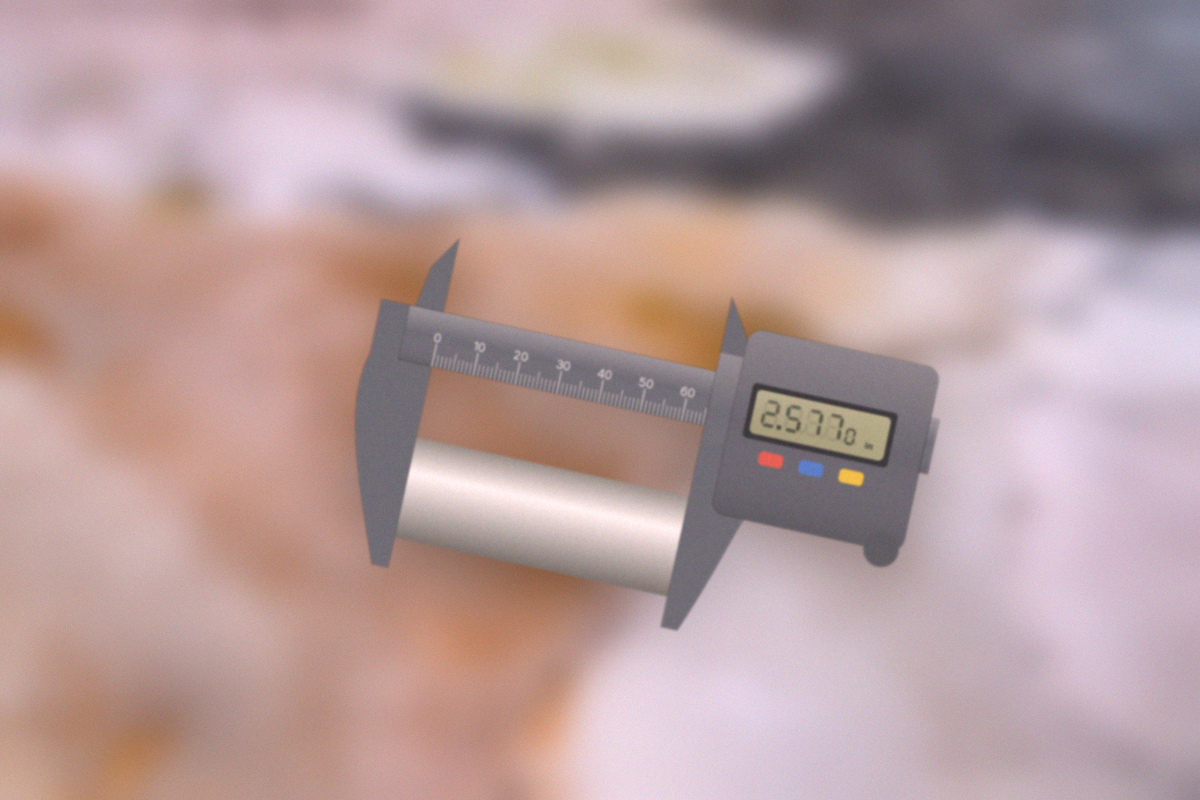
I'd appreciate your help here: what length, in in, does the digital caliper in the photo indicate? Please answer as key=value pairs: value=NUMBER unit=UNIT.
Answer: value=2.5770 unit=in
